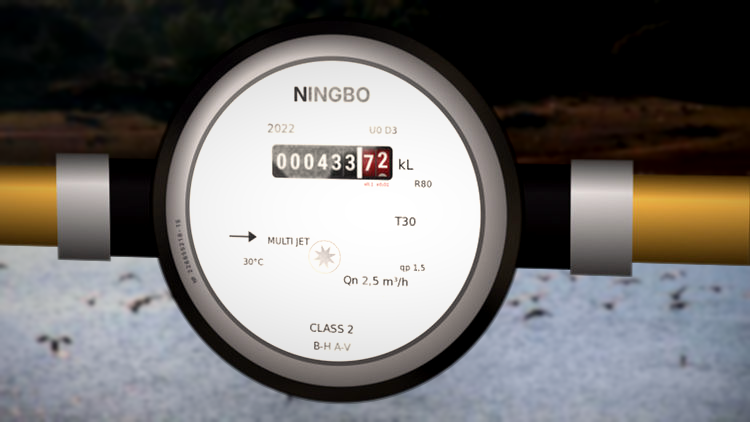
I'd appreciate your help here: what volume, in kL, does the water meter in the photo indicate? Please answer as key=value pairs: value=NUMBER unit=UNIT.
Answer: value=433.72 unit=kL
